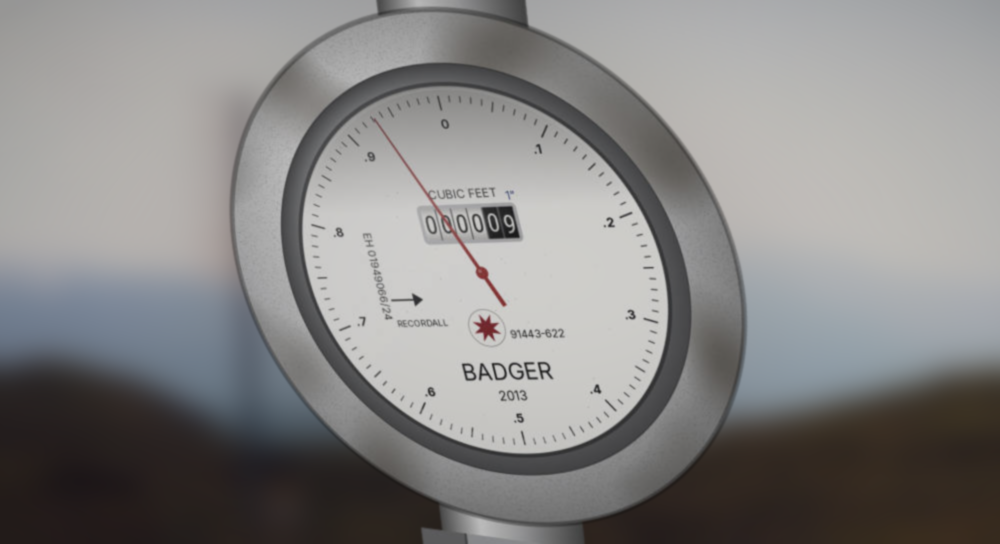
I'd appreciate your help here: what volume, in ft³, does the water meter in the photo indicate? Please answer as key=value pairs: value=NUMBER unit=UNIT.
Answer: value=8.93 unit=ft³
